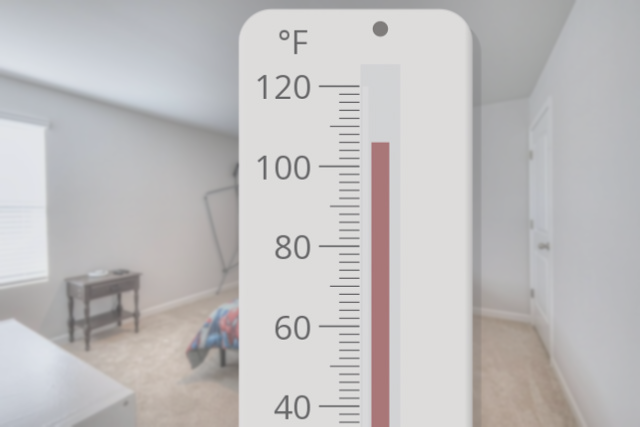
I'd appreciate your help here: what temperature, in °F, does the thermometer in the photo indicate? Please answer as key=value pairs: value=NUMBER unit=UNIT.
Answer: value=106 unit=°F
